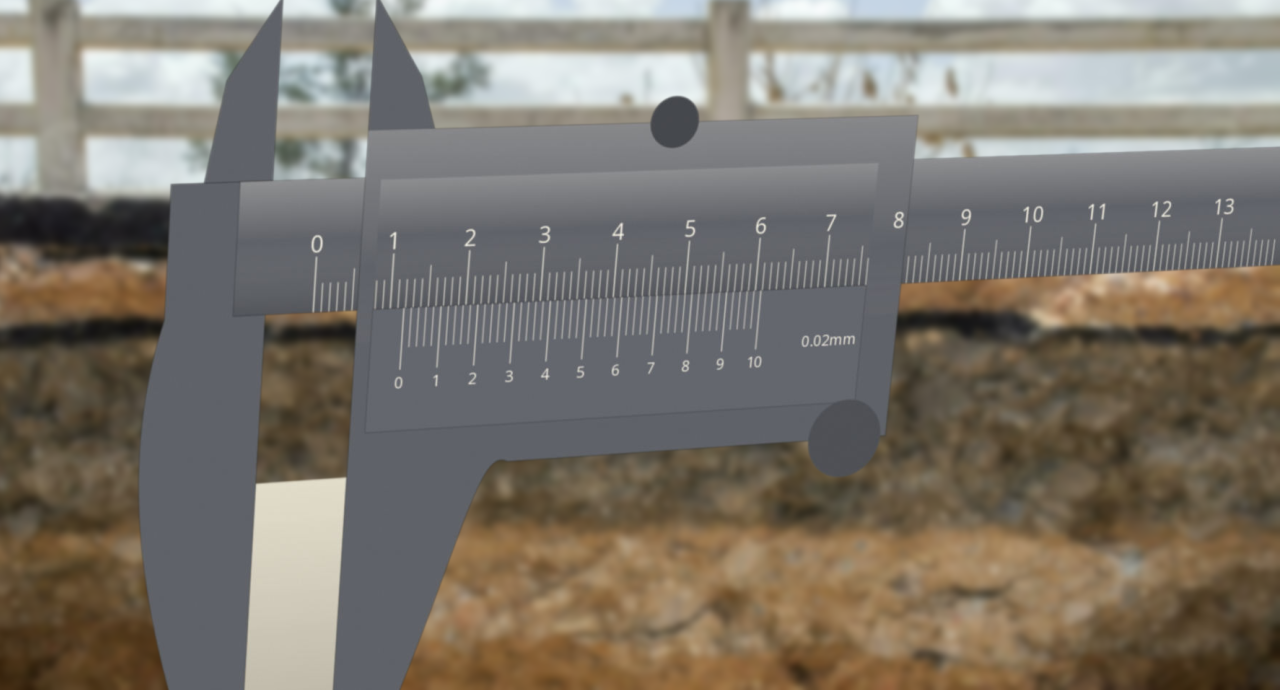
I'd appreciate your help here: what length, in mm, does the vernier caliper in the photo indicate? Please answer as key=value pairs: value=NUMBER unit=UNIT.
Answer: value=11.8 unit=mm
